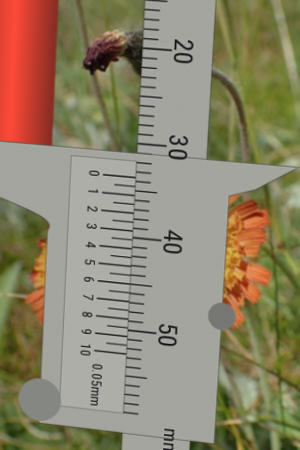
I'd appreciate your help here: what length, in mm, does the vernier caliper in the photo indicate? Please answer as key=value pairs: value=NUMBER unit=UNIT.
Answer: value=33.6 unit=mm
